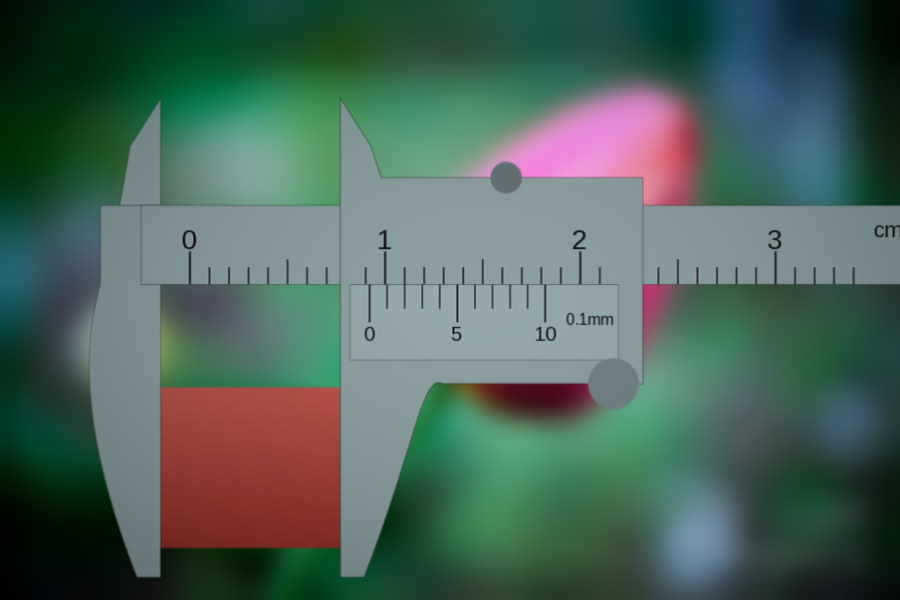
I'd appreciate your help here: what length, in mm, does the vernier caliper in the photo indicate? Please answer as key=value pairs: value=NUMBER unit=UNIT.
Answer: value=9.2 unit=mm
